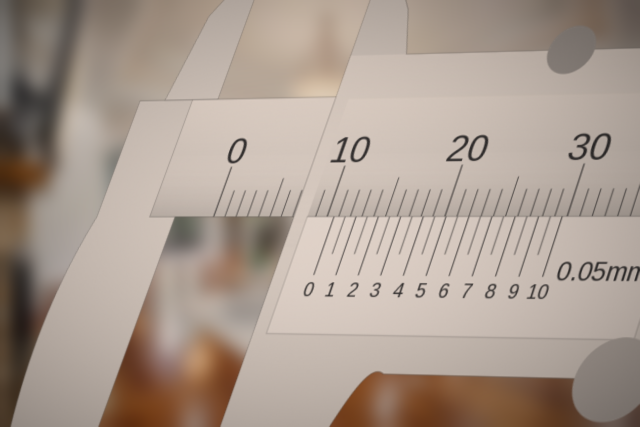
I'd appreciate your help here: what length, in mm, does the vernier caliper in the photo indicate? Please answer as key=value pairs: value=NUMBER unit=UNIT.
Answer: value=10.6 unit=mm
